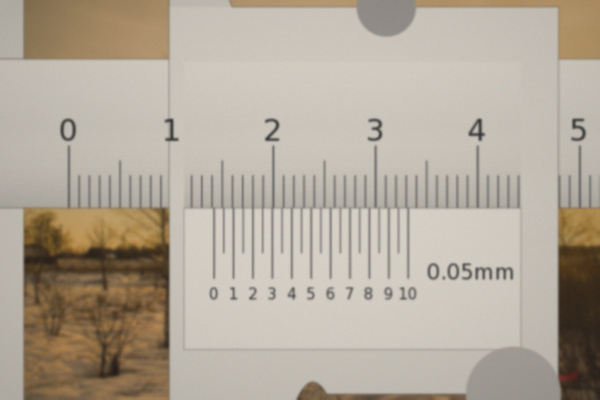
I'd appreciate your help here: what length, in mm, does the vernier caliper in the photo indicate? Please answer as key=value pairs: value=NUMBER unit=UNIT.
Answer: value=14.2 unit=mm
